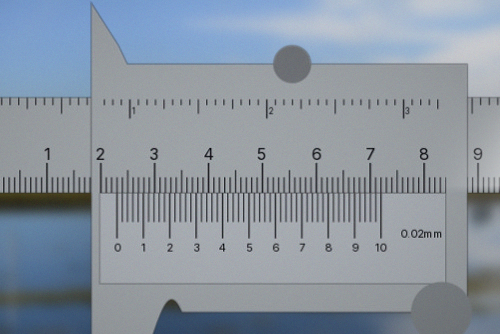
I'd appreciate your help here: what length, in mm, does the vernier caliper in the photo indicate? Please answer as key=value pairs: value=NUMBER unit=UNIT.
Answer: value=23.0 unit=mm
